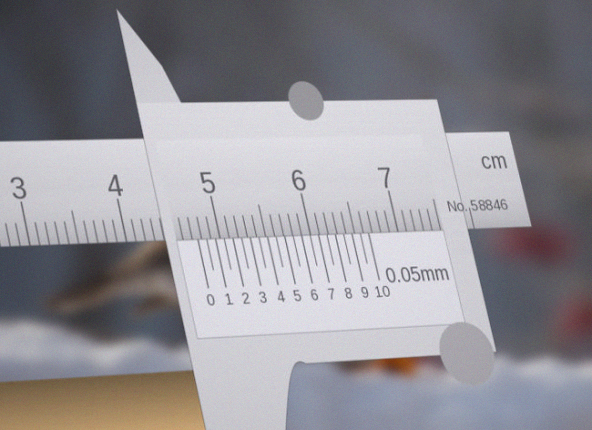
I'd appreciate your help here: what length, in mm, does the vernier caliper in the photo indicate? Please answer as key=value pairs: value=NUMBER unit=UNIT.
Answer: value=47.6 unit=mm
